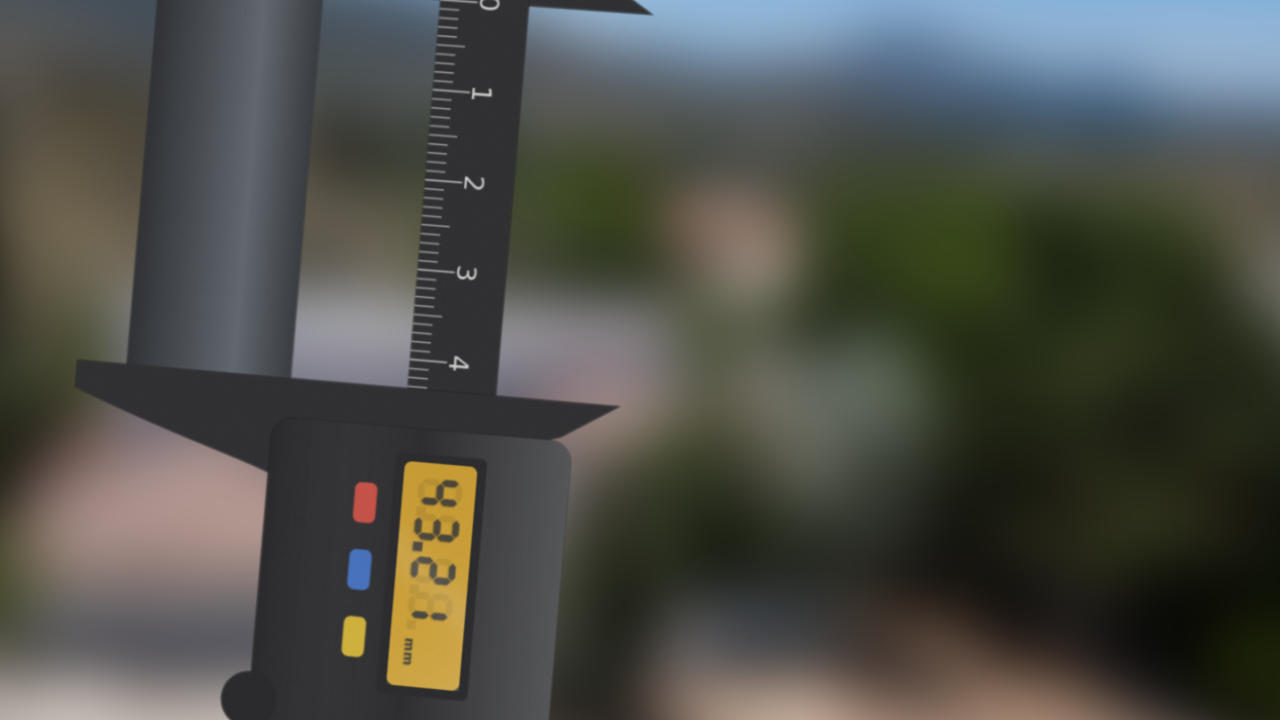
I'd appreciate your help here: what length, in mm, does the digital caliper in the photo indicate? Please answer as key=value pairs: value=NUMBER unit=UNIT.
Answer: value=43.21 unit=mm
